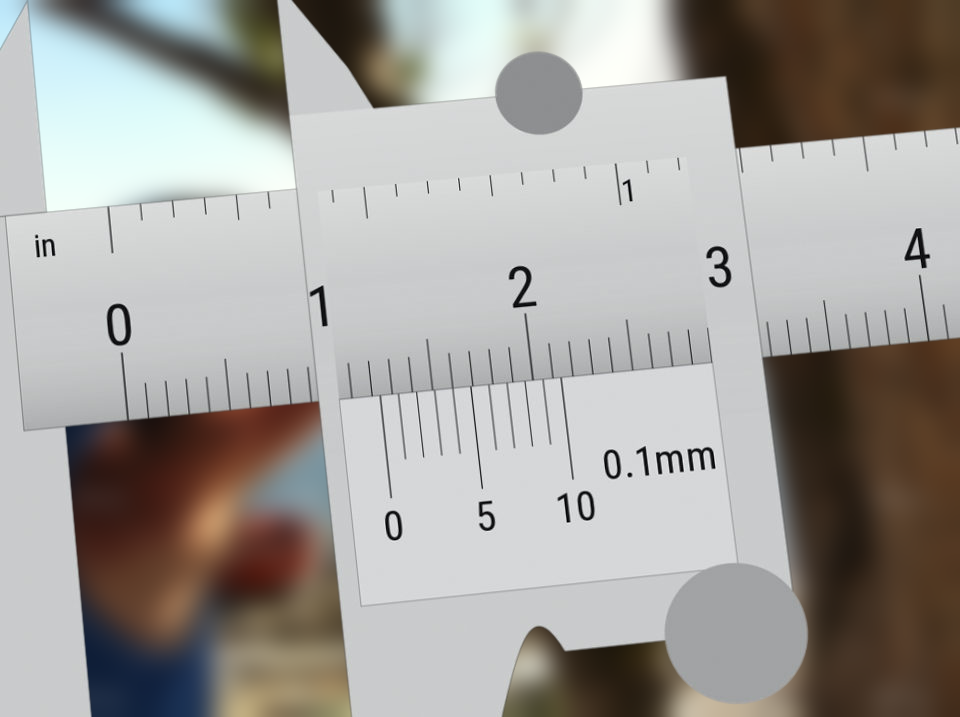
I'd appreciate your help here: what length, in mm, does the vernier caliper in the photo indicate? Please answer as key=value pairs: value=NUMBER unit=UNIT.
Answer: value=12.4 unit=mm
